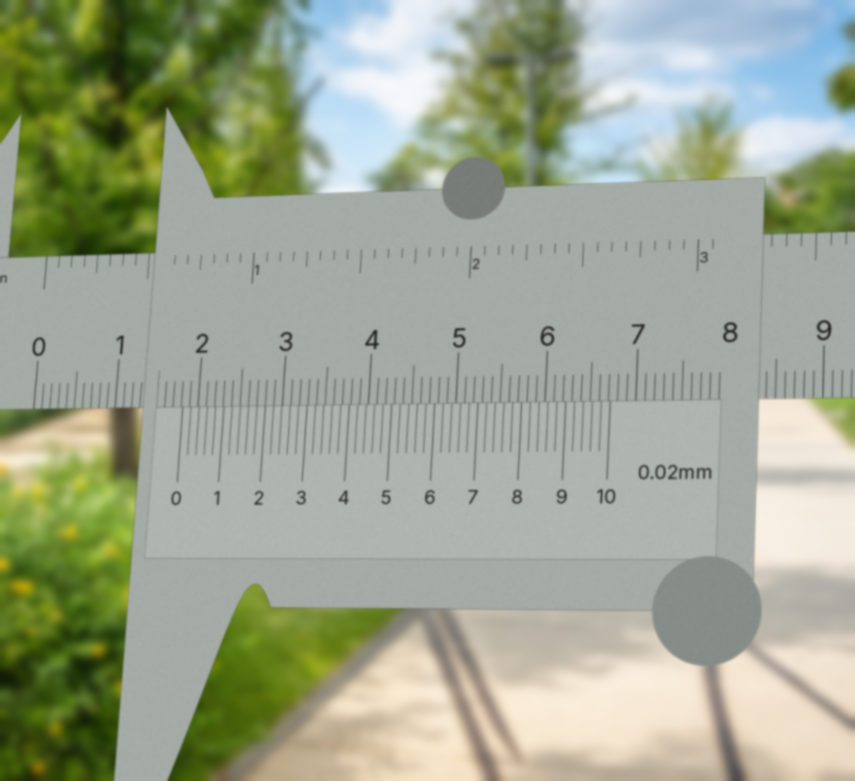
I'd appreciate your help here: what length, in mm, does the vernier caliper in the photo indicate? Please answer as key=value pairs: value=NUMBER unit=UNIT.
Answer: value=18.2 unit=mm
